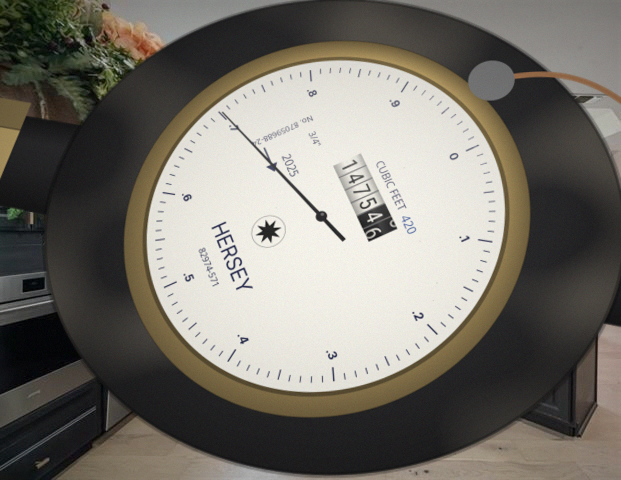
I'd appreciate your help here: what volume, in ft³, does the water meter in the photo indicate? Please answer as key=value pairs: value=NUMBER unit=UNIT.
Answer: value=147545.70 unit=ft³
